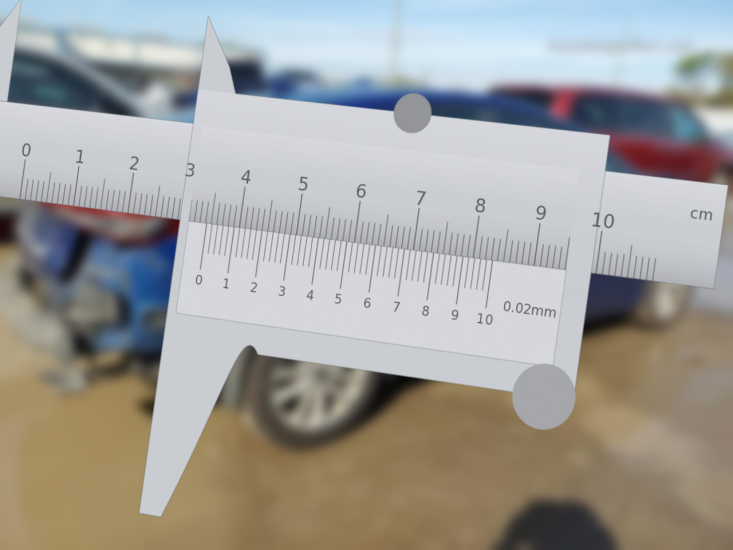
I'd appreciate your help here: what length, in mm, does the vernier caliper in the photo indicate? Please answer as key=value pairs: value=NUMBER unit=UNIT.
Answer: value=34.2 unit=mm
